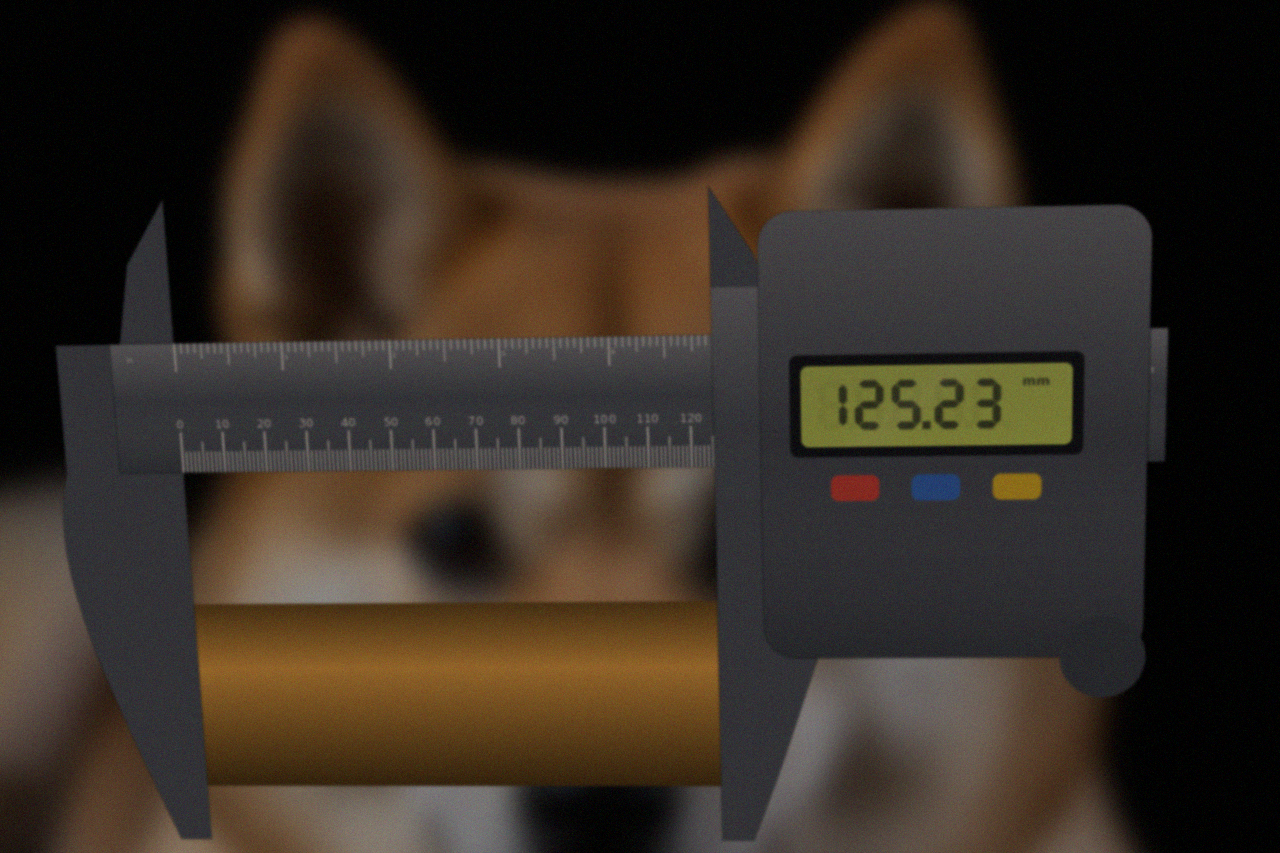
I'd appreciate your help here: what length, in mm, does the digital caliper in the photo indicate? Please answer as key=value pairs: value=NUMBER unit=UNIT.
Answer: value=125.23 unit=mm
